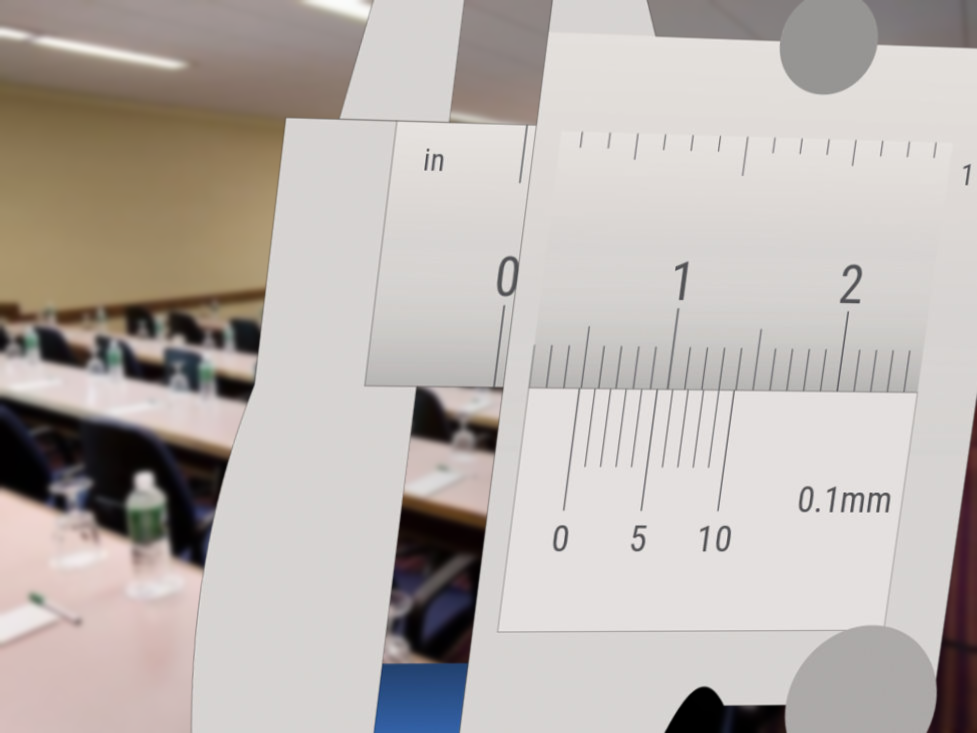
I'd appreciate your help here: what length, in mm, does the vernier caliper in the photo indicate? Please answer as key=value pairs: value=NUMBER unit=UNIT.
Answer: value=4.9 unit=mm
